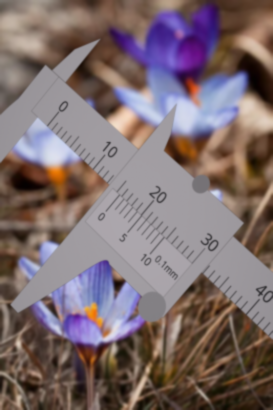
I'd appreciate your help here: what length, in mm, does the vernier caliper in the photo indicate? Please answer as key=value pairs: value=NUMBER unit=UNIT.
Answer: value=15.6 unit=mm
